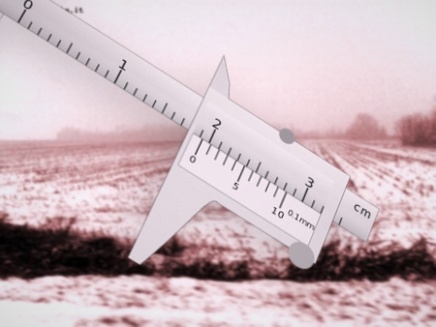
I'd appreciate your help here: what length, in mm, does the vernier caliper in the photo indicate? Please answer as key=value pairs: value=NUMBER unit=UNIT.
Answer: value=19.3 unit=mm
